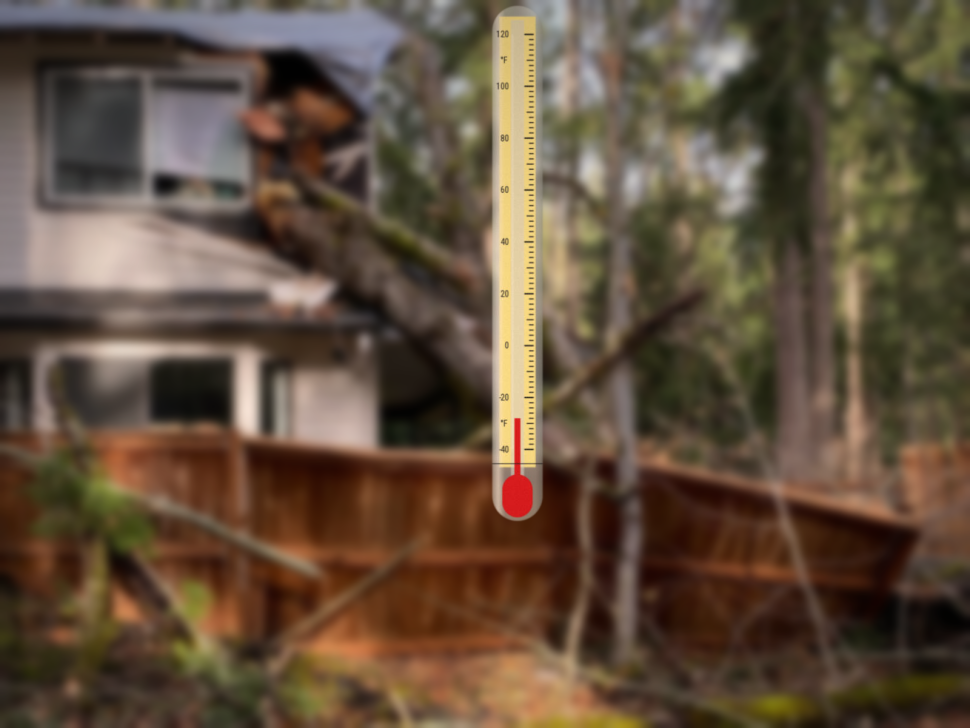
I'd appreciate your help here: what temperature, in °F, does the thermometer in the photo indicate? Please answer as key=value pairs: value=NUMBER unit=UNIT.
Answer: value=-28 unit=°F
